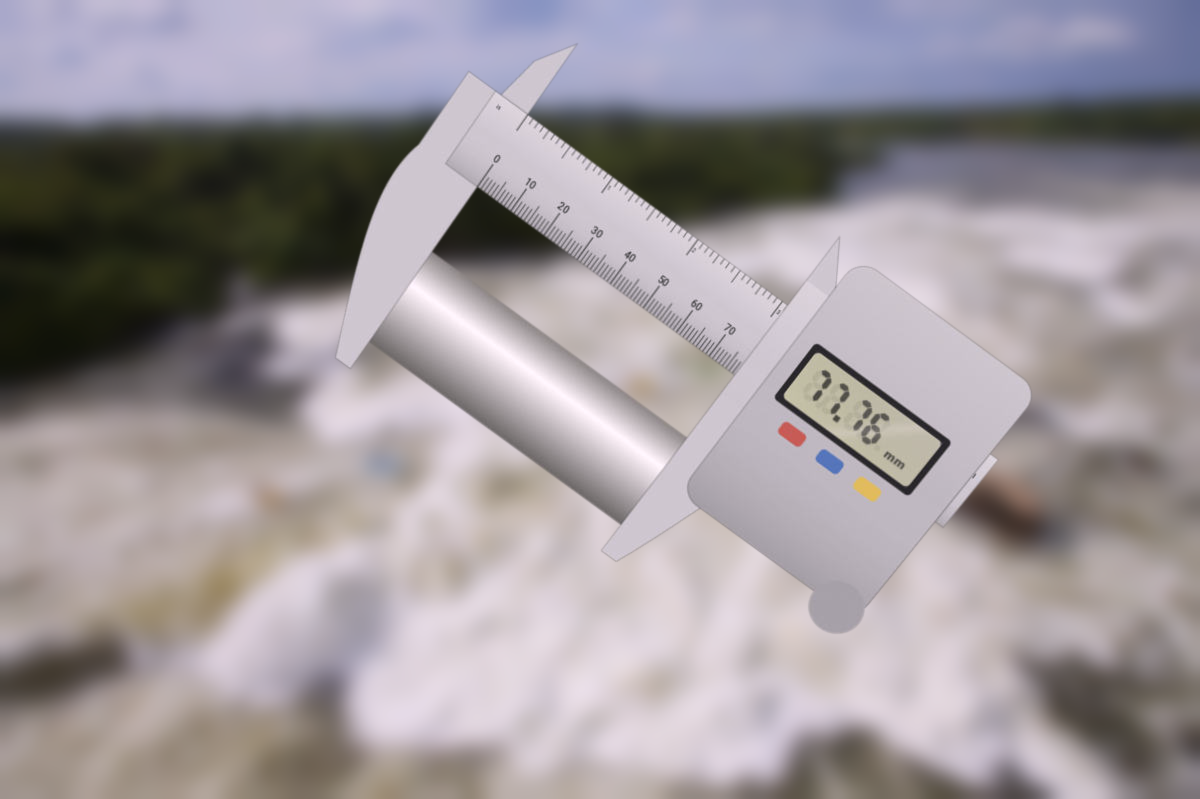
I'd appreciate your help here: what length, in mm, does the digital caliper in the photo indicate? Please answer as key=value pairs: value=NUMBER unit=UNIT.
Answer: value=77.76 unit=mm
